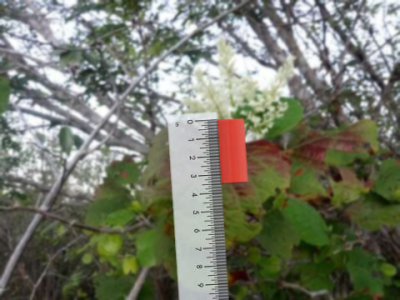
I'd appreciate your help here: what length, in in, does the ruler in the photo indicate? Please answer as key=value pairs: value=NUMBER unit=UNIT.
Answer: value=3.5 unit=in
